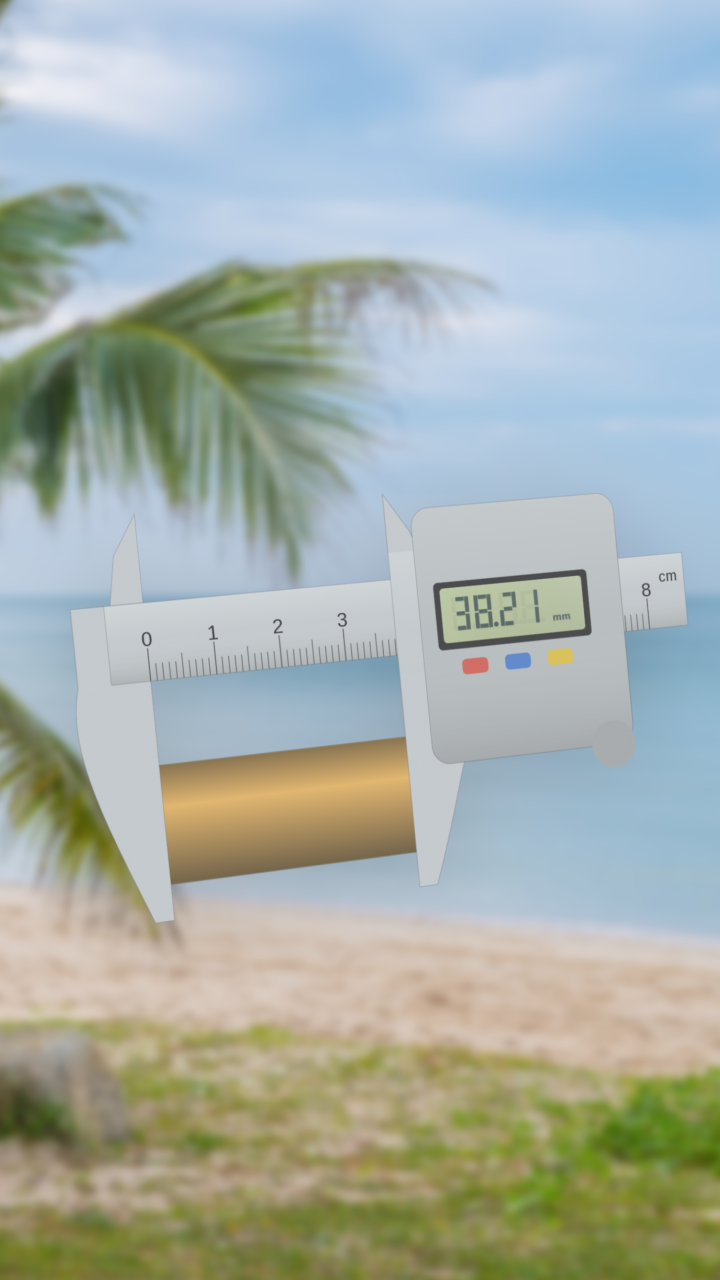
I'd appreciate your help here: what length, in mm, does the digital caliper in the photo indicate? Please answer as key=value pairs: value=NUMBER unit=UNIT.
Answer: value=38.21 unit=mm
